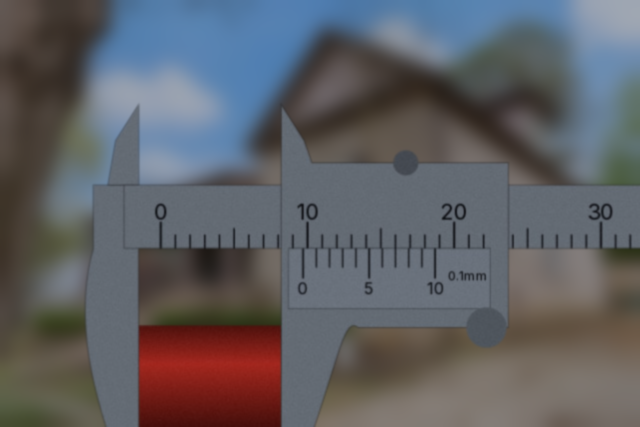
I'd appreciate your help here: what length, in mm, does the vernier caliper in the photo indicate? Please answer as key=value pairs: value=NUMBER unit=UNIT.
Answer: value=9.7 unit=mm
